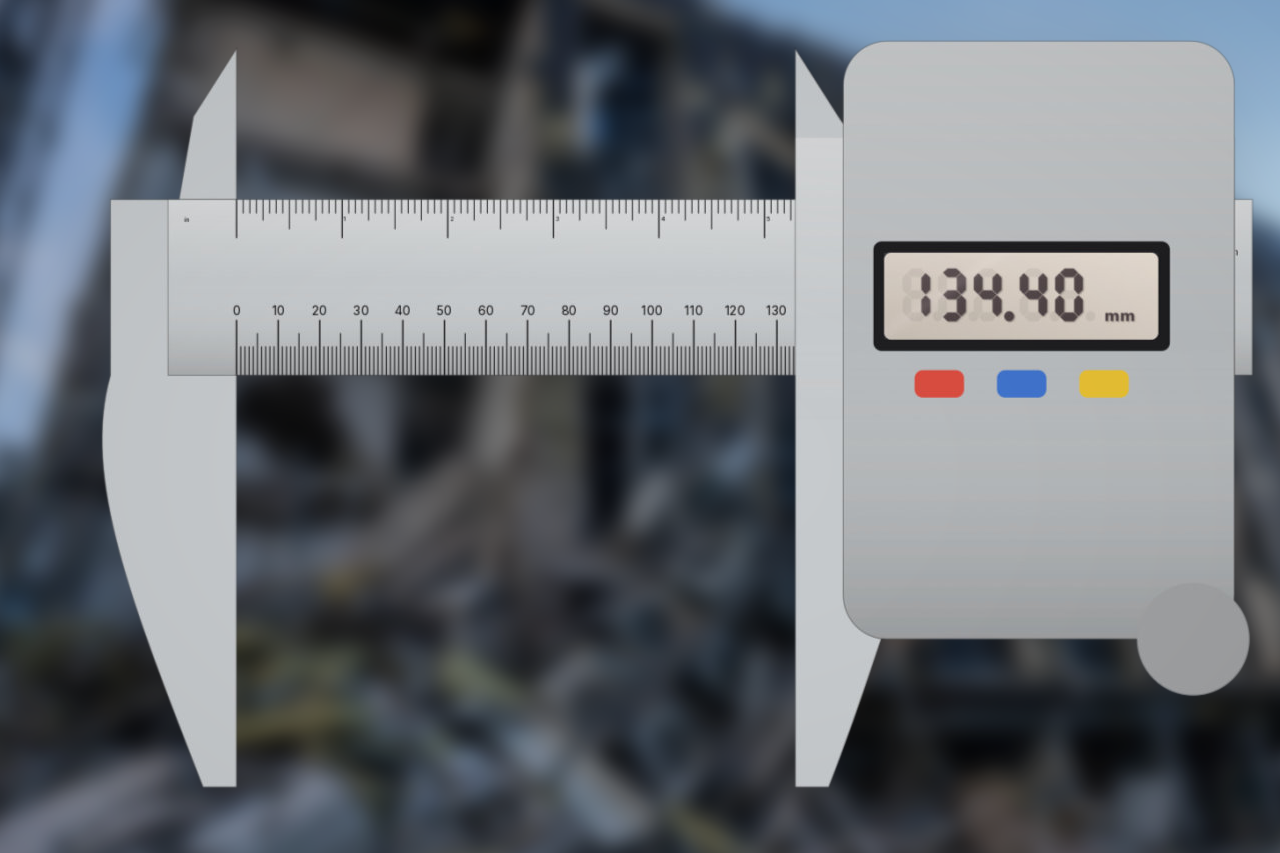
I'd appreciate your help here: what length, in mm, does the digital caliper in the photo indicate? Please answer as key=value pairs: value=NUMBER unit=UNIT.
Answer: value=134.40 unit=mm
